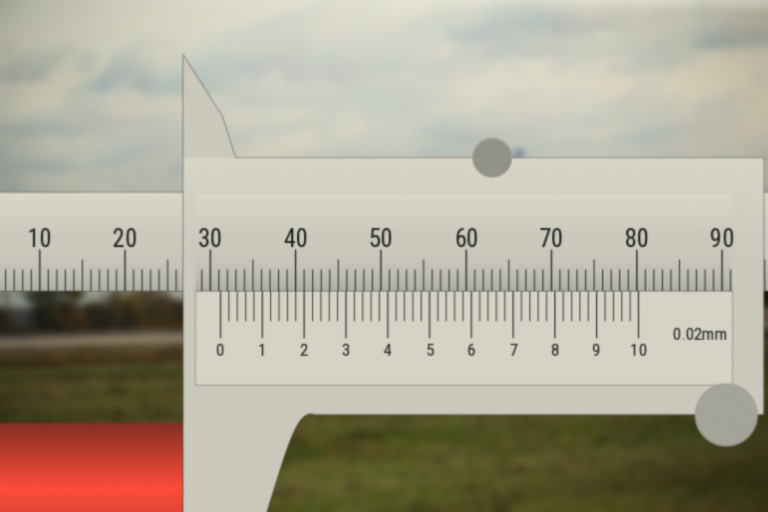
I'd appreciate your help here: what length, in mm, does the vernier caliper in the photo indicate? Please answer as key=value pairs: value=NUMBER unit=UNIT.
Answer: value=31.2 unit=mm
